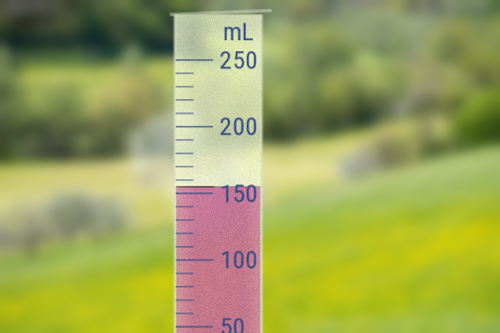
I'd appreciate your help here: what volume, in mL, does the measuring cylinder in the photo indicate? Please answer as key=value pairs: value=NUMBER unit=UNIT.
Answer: value=155 unit=mL
